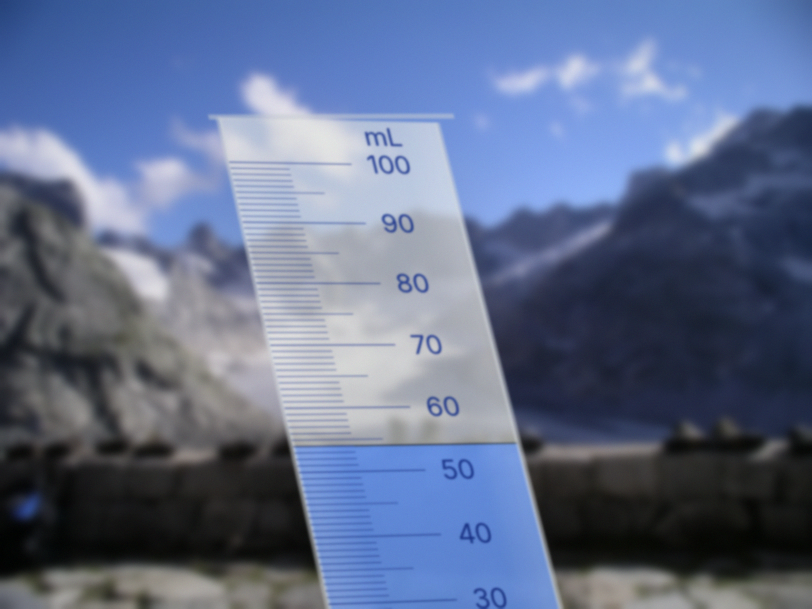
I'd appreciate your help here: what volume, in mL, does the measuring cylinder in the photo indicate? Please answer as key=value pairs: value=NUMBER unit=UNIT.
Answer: value=54 unit=mL
